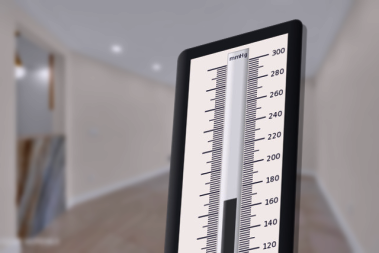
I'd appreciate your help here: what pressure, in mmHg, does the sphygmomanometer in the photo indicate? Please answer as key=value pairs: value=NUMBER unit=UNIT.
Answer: value=170 unit=mmHg
